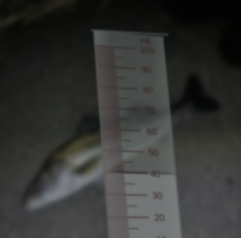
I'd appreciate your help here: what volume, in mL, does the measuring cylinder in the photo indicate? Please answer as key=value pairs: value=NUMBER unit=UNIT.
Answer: value=40 unit=mL
